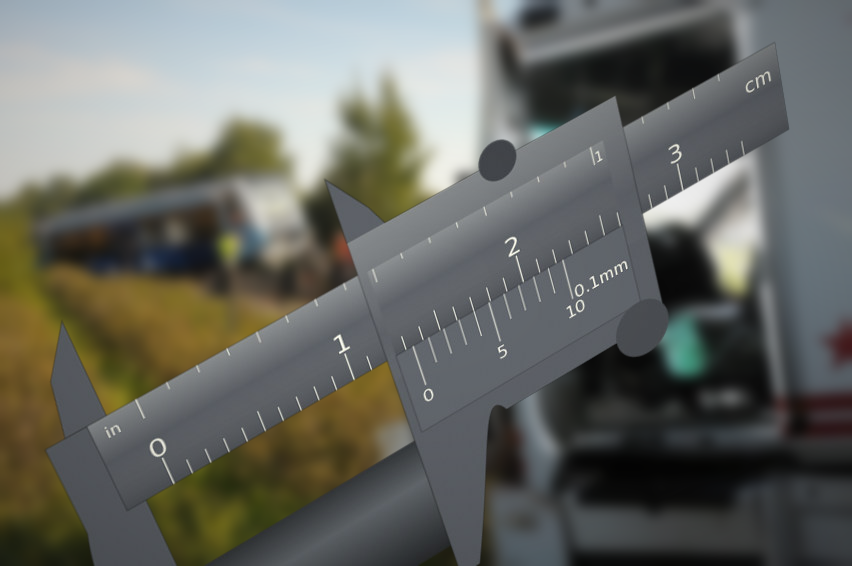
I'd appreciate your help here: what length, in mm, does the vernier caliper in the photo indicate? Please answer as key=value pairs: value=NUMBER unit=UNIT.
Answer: value=13.4 unit=mm
